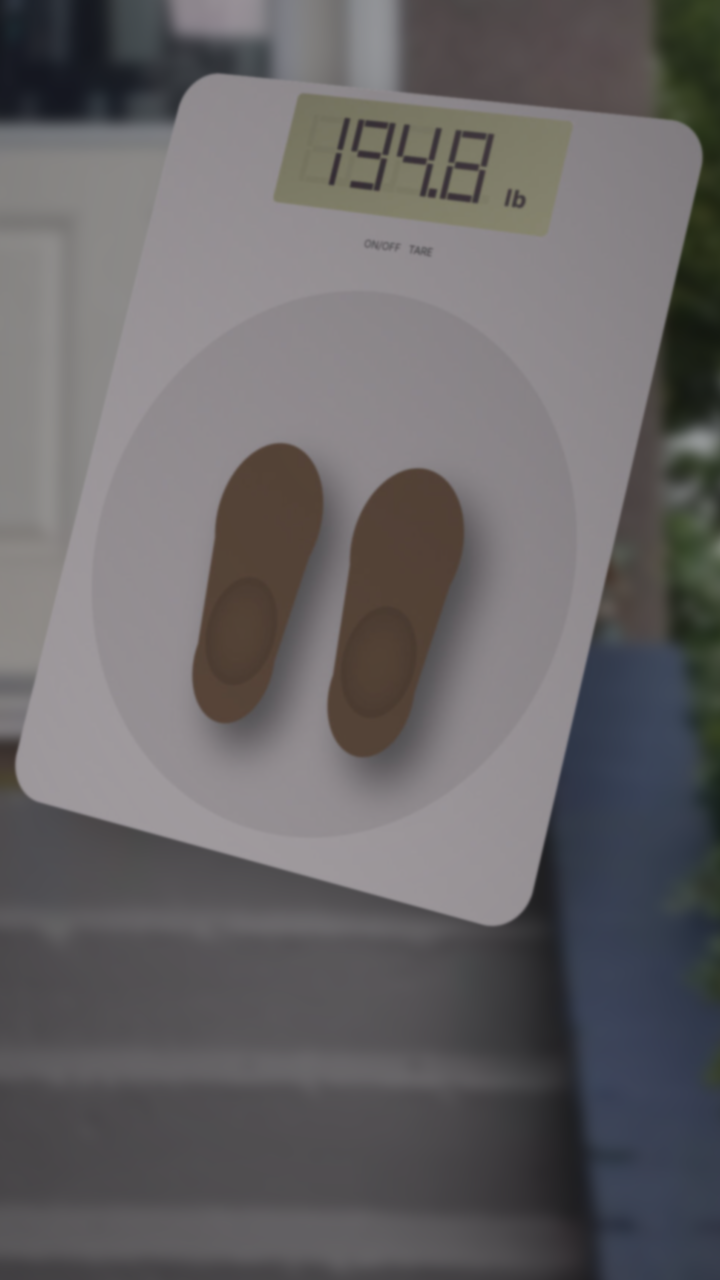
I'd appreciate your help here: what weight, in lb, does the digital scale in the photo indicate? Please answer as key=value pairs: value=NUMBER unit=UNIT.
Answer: value=194.8 unit=lb
